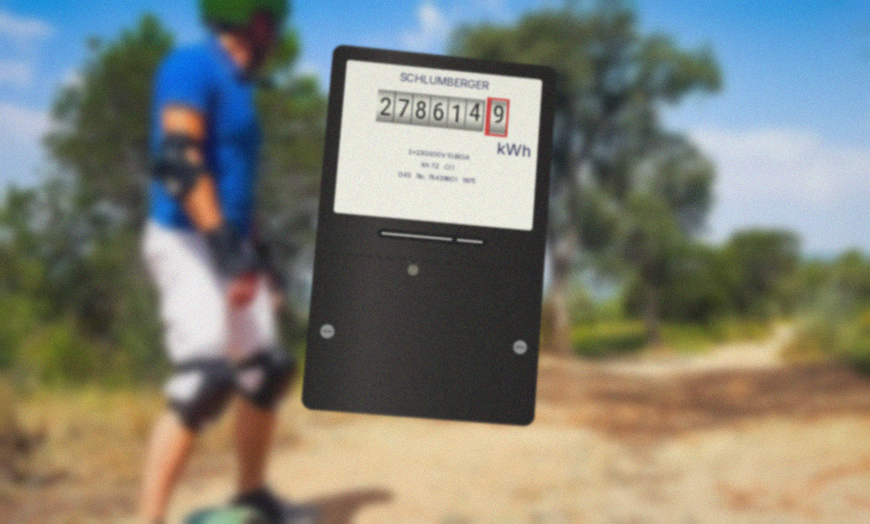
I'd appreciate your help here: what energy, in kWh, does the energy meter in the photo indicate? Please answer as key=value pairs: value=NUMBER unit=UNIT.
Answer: value=278614.9 unit=kWh
